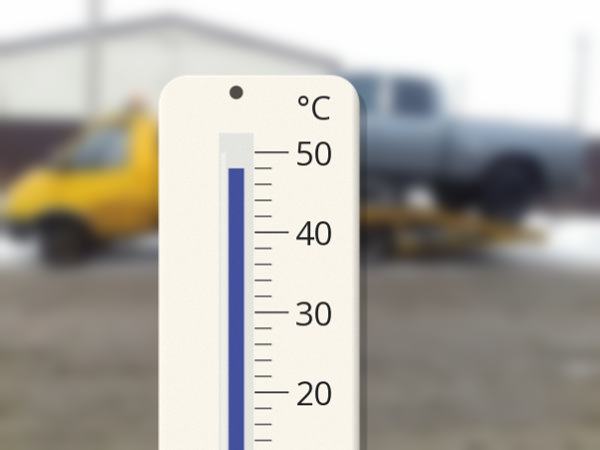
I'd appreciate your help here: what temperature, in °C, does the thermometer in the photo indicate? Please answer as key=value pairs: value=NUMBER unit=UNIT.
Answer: value=48 unit=°C
